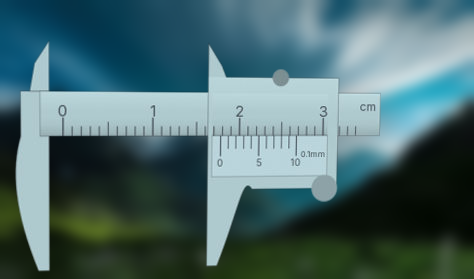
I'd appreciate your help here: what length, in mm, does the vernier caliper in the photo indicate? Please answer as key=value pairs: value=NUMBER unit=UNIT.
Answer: value=17.8 unit=mm
